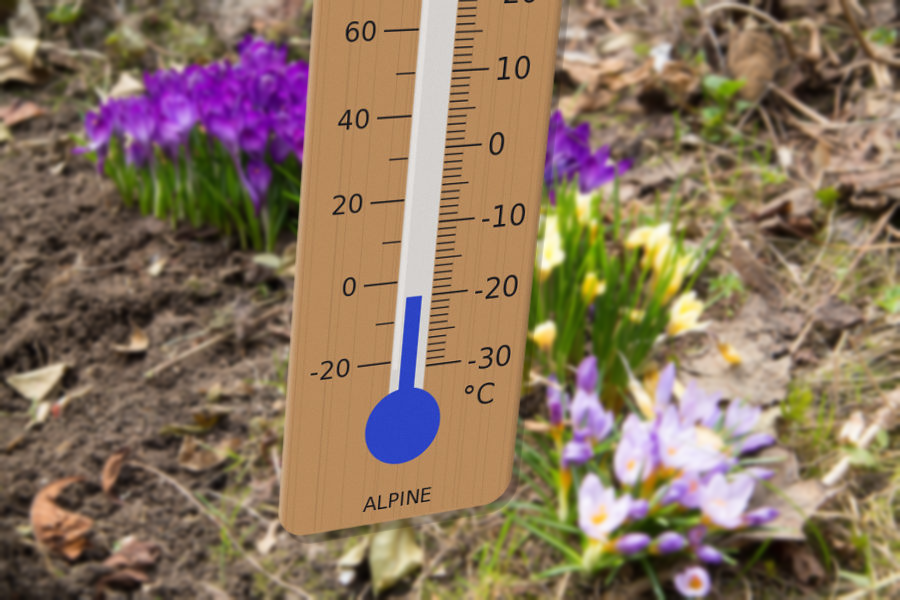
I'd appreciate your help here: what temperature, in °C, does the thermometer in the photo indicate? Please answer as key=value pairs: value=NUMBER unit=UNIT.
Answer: value=-20 unit=°C
